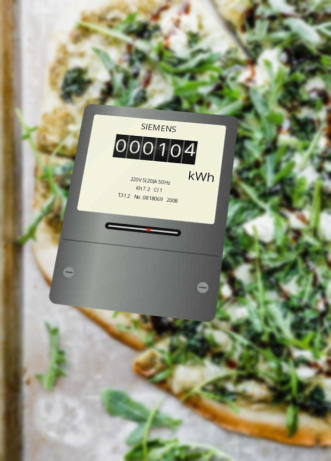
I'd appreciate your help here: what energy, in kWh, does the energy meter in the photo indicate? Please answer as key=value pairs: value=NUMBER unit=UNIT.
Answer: value=104 unit=kWh
